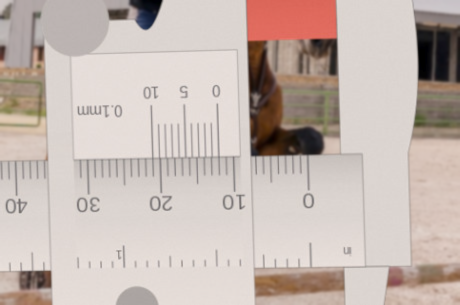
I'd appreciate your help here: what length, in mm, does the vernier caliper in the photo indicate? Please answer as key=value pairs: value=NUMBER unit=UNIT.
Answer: value=12.0 unit=mm
